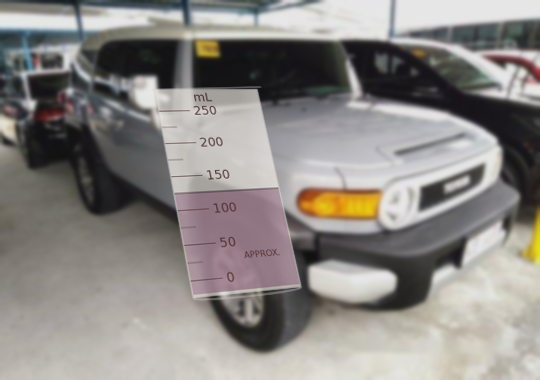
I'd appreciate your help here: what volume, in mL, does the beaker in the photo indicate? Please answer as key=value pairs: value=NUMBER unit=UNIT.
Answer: value=125 unit=mL
